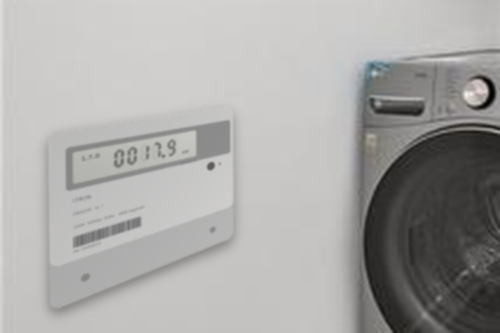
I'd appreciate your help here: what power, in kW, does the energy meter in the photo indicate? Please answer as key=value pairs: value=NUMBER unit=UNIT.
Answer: value=17.9 unit=kW
